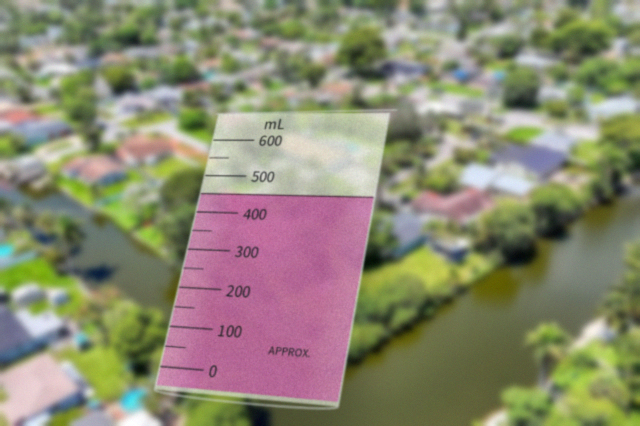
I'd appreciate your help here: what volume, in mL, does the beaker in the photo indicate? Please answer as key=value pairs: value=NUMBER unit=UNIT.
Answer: value=450 unit=mL
